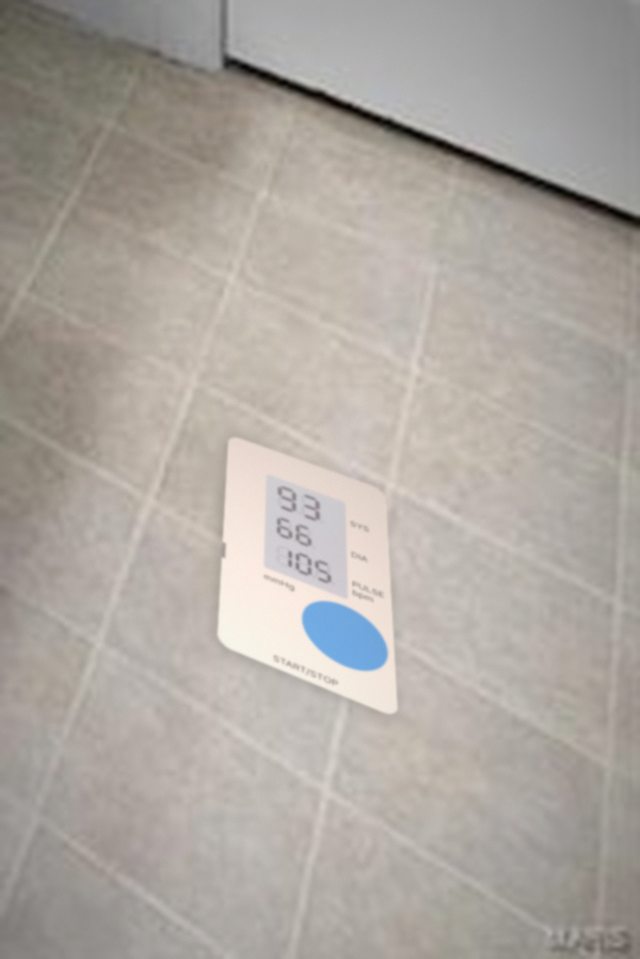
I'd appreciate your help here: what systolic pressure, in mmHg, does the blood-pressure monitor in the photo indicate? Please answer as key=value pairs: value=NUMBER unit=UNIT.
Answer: value=93 unit=mmHg
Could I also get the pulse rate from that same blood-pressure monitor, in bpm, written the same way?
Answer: value=105 unit=bpm
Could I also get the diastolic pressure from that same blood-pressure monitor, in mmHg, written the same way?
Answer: value=66 unit=mmHg
